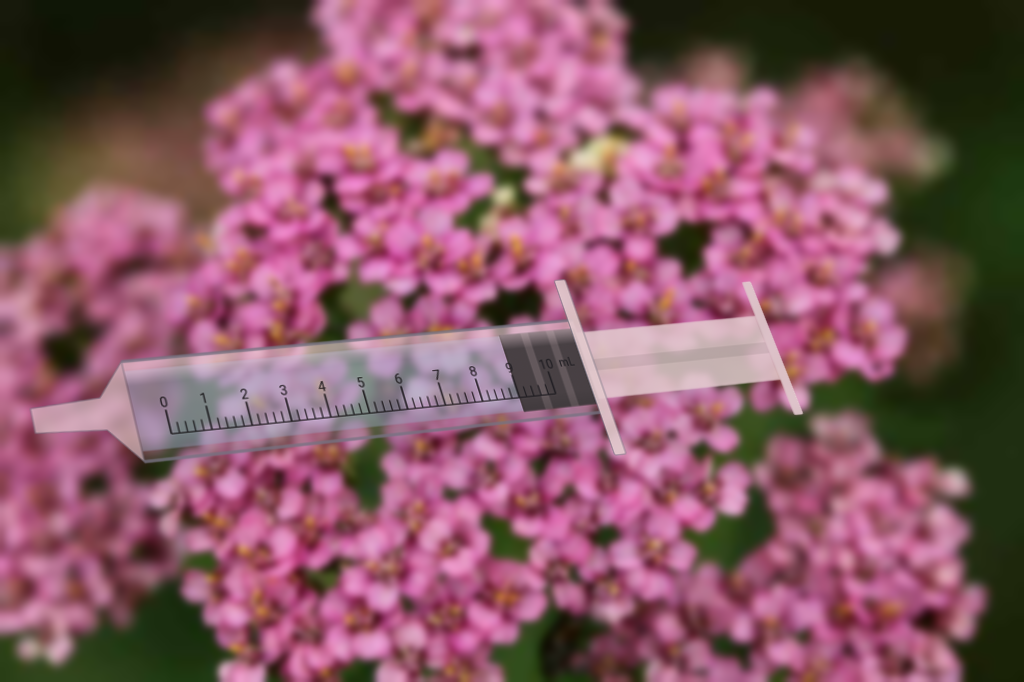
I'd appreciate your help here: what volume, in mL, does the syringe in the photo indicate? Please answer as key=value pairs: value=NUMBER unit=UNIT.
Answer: value=9 unit=mL
